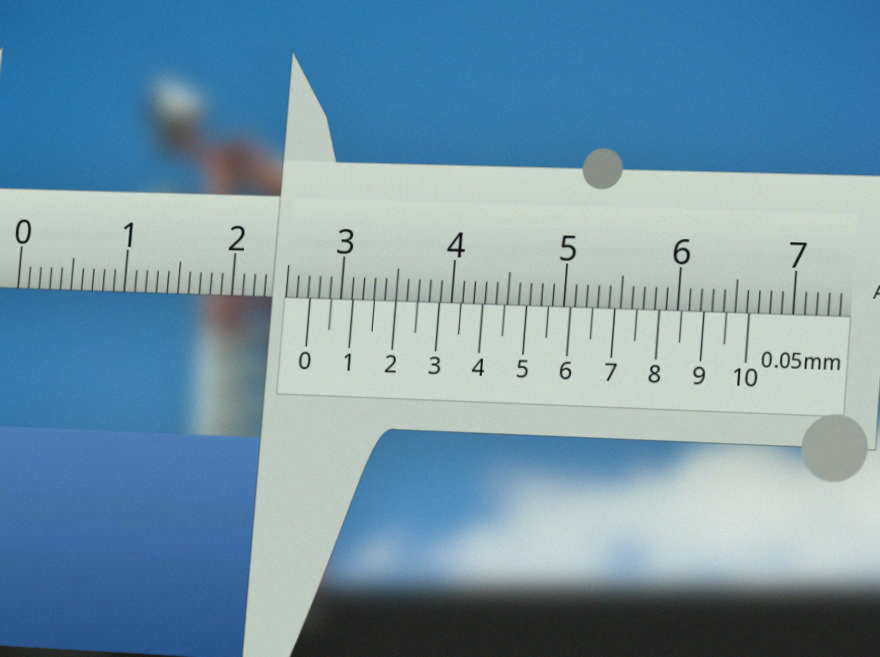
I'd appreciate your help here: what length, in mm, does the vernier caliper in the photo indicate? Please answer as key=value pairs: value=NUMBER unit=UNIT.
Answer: value=27.2 unit=mm
